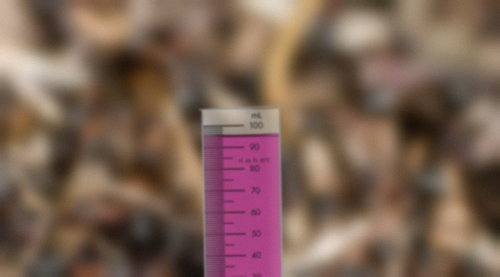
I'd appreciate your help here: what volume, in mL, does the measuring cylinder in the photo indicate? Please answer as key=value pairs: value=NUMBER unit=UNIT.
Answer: value=95 unit=mL
